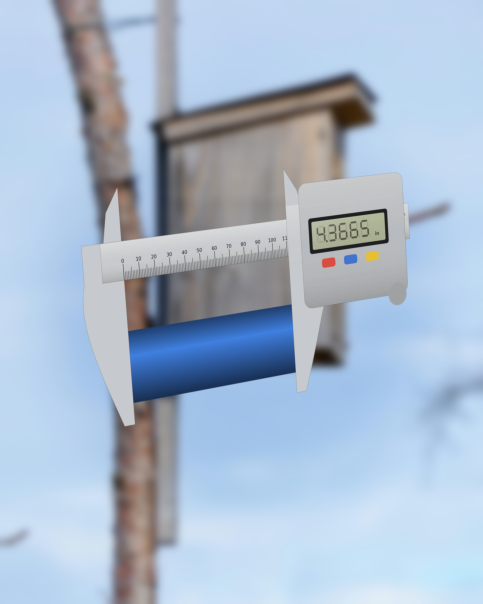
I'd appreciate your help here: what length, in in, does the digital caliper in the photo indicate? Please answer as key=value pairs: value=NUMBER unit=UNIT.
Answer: value=4.3665 unit=in
